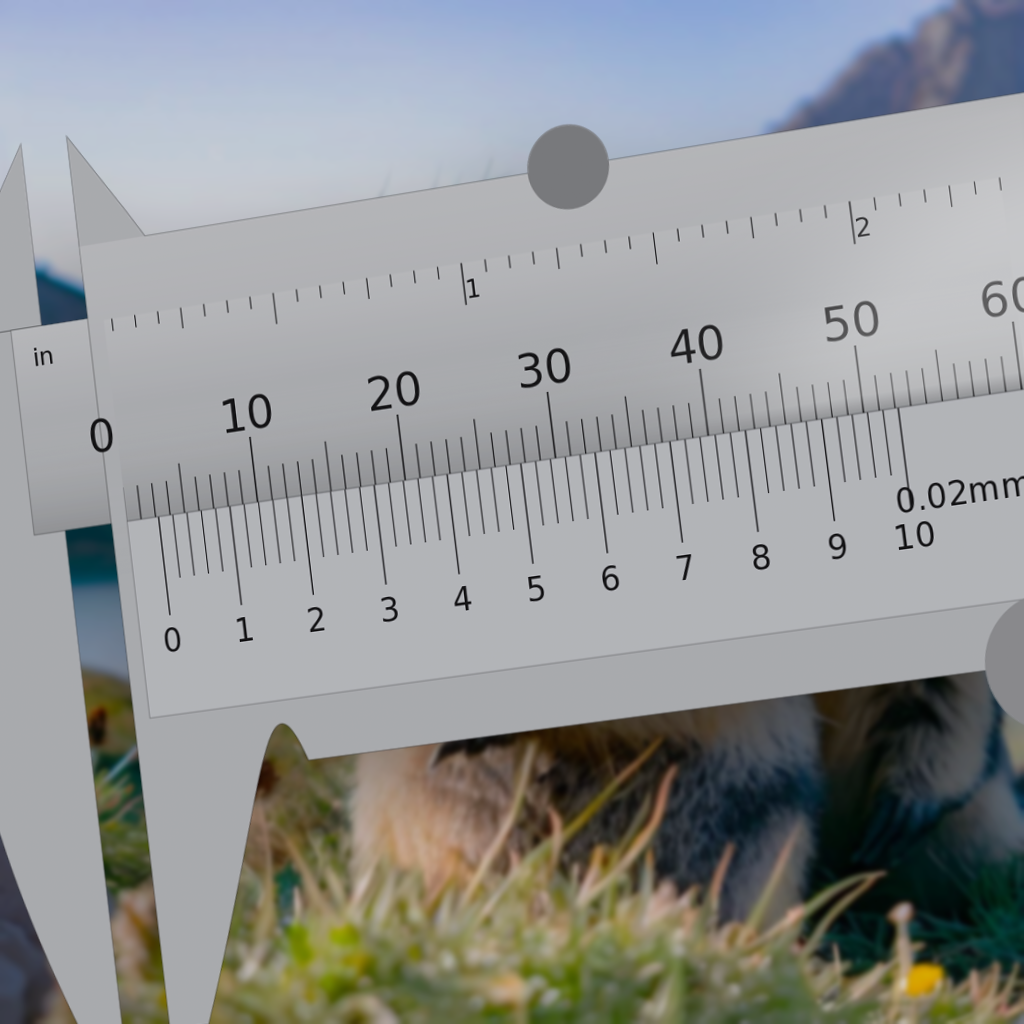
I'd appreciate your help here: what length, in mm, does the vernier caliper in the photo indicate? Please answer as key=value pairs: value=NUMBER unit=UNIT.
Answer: value=3.2 unit=mm
